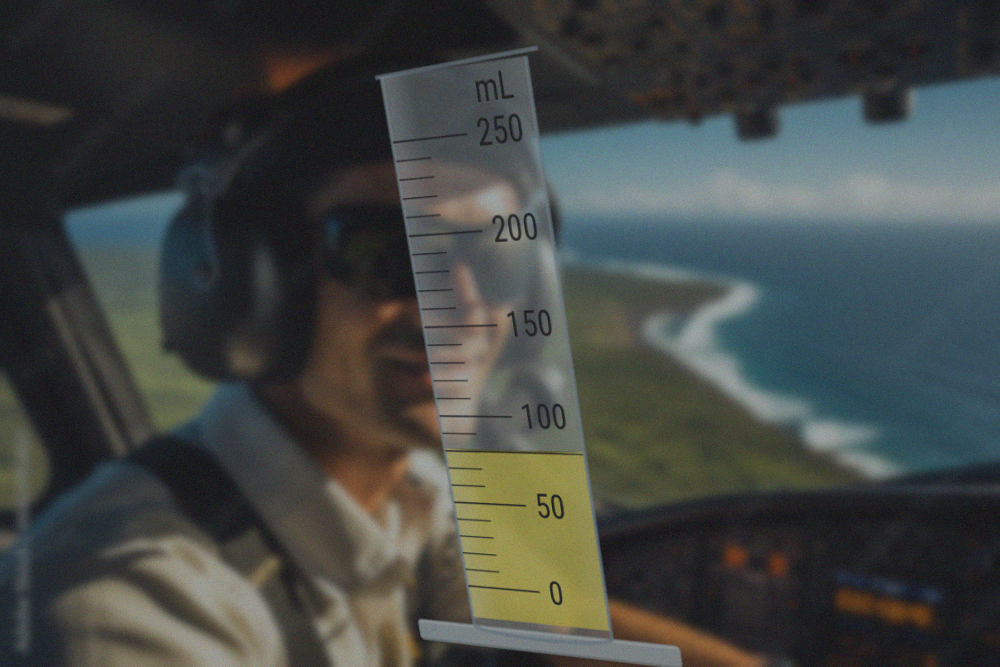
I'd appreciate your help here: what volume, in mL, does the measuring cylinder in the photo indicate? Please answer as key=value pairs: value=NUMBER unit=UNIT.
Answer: value=80 unit=mL
